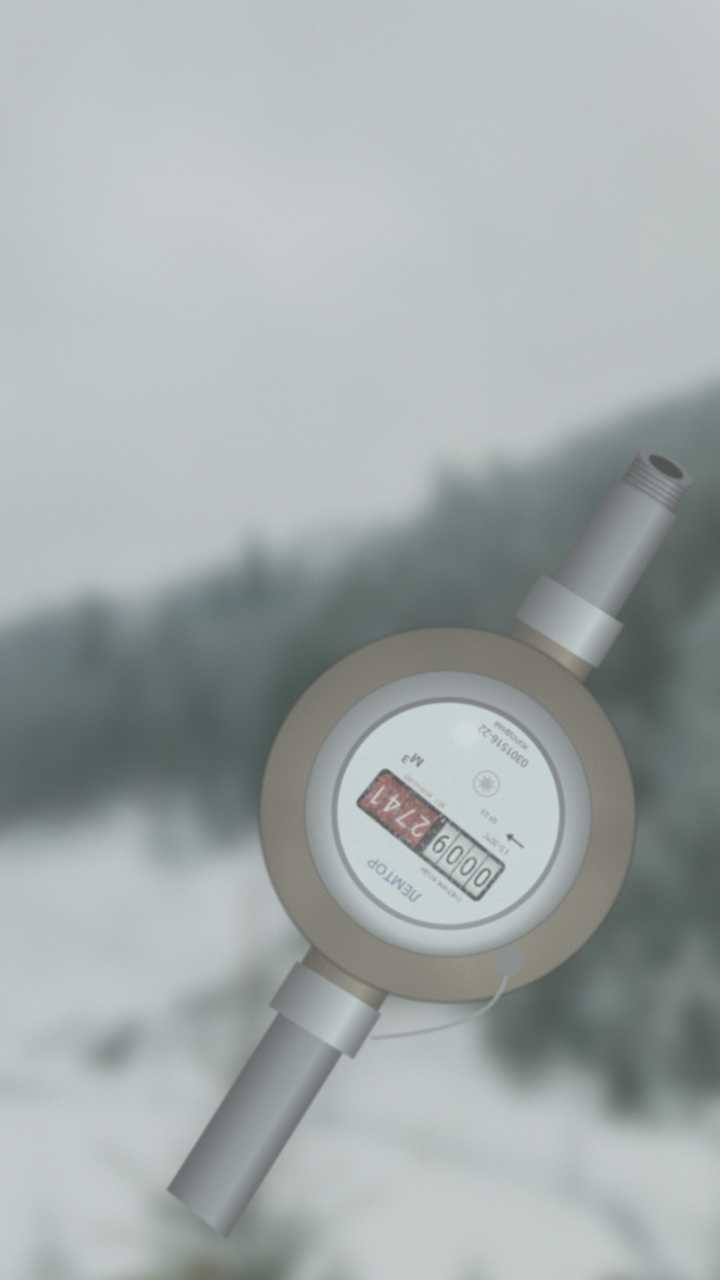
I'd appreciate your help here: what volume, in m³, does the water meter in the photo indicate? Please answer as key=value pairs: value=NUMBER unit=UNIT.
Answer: value=9.2741 unit=m³
